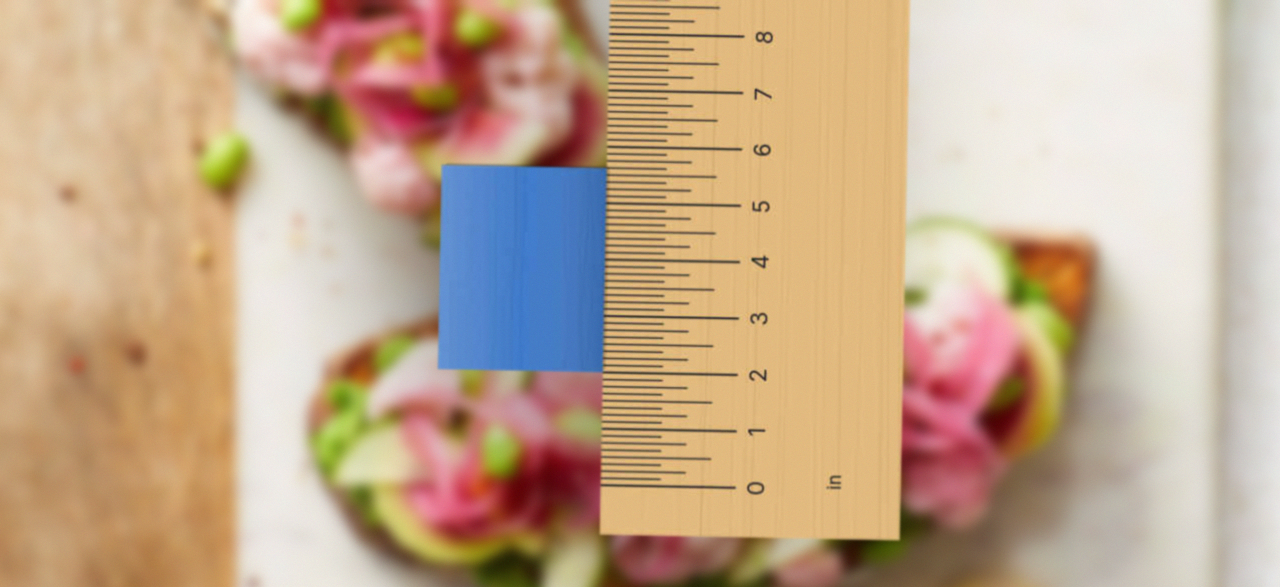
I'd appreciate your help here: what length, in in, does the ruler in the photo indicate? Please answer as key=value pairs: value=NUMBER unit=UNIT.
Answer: value=3.625 unit=in
